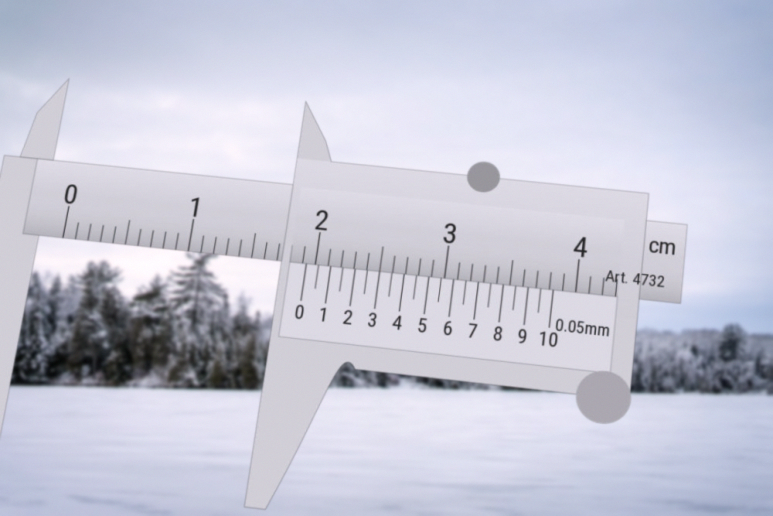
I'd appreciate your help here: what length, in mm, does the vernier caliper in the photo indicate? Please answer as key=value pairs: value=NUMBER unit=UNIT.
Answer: value=19.3 unit=mm
